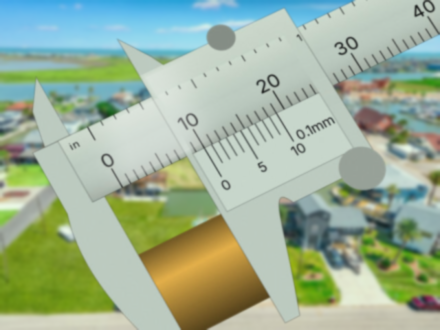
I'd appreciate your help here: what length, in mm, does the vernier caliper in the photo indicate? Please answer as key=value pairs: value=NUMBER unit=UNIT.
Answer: value=10.0 unit=mm
